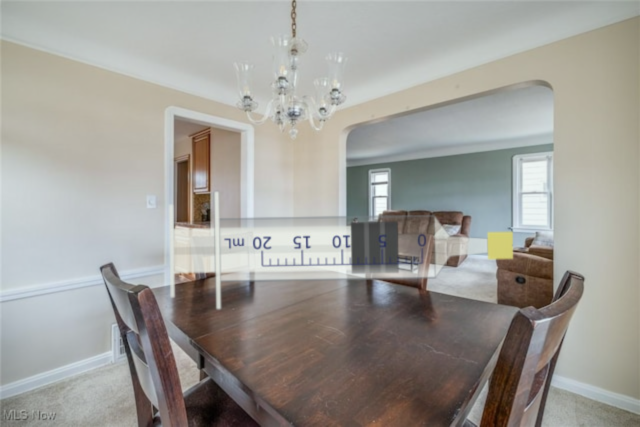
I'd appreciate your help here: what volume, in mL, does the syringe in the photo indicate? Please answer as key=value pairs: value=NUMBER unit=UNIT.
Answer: value=3 unit=mL
